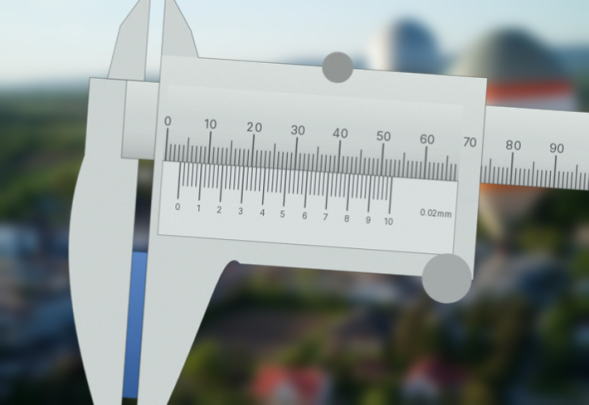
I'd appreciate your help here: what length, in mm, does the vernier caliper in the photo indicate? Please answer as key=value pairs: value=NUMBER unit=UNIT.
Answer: value=3.5 unit=mm
